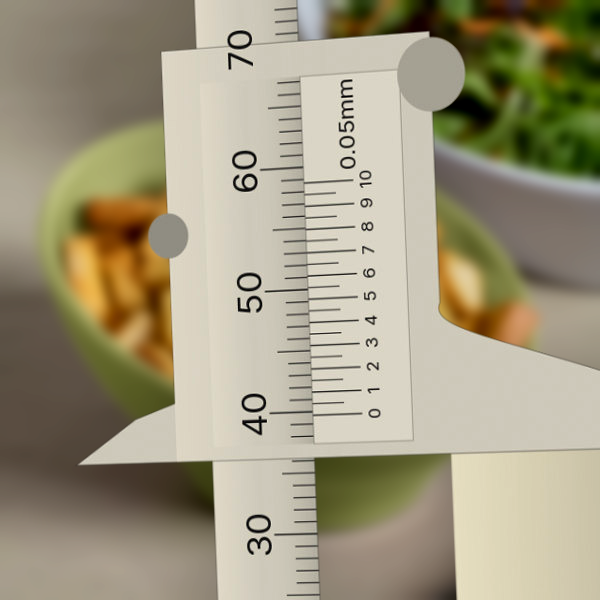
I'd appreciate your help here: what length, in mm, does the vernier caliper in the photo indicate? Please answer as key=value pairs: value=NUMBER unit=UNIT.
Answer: value=39.7 unit=mm
